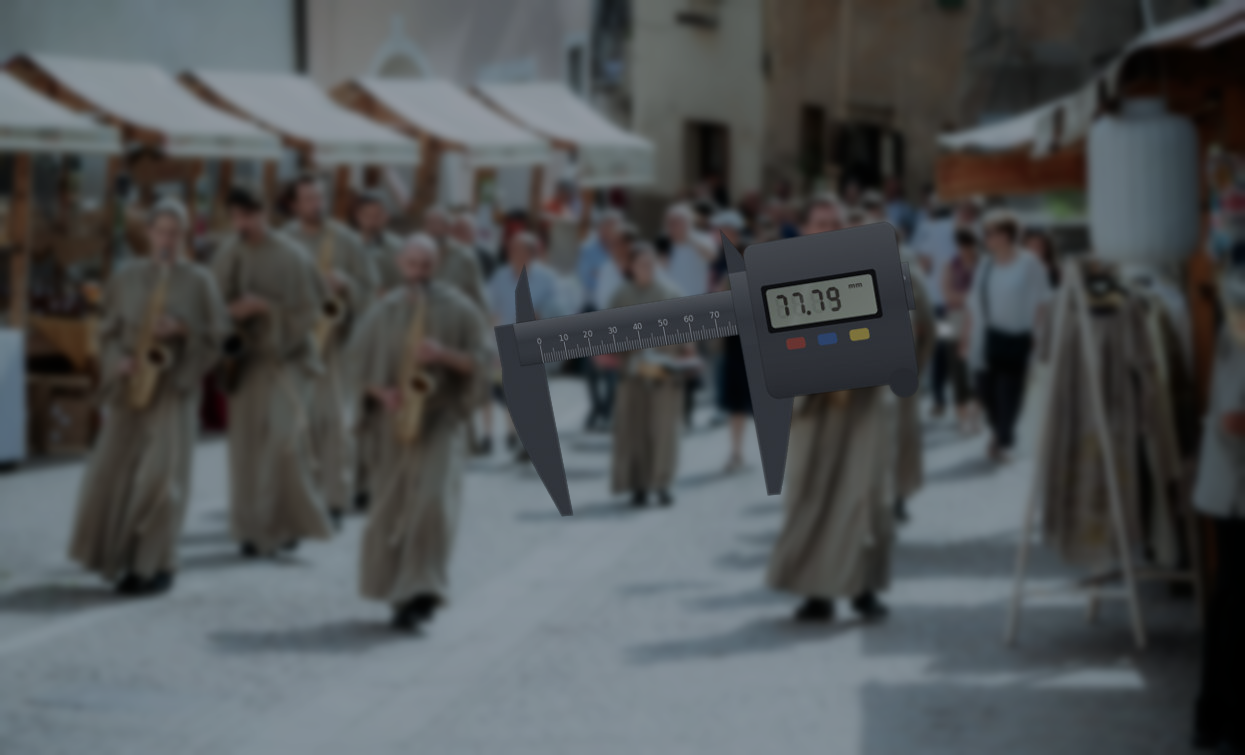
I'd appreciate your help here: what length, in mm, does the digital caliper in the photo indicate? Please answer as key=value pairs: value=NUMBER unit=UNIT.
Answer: value=77.79 unit=mm
